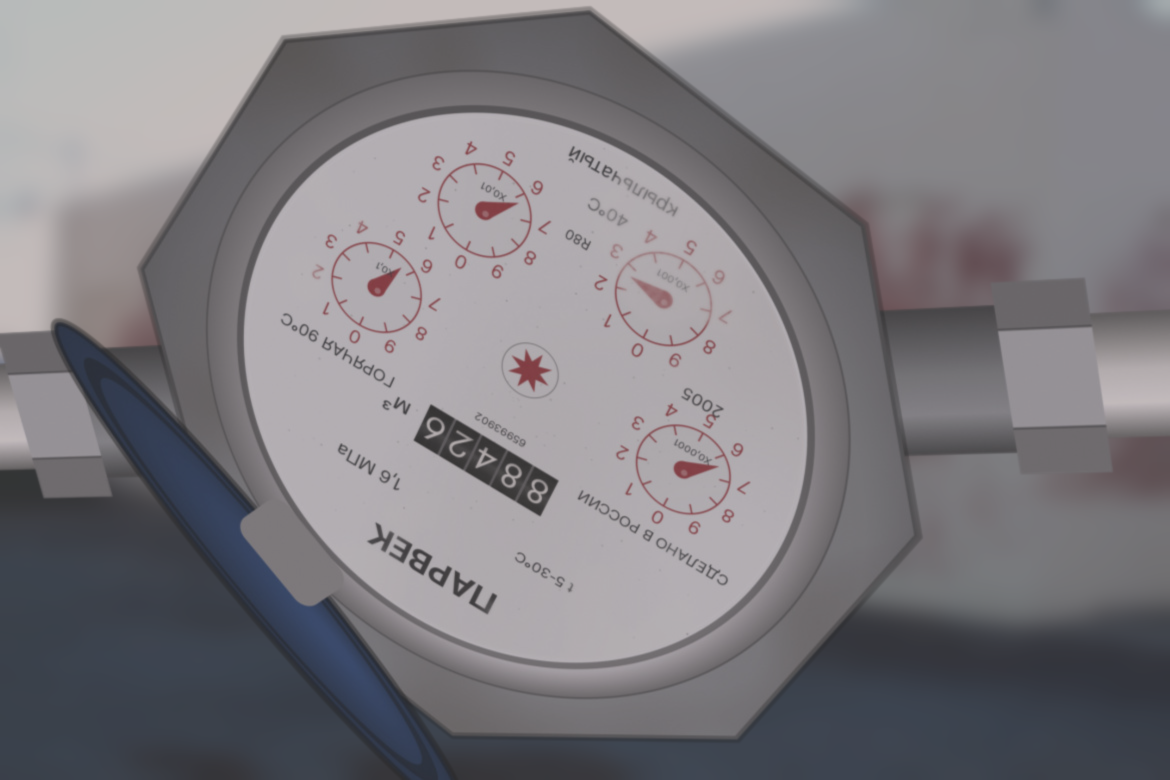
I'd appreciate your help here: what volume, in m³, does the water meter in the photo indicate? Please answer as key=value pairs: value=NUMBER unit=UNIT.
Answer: value=88426.5626 unit=m³
